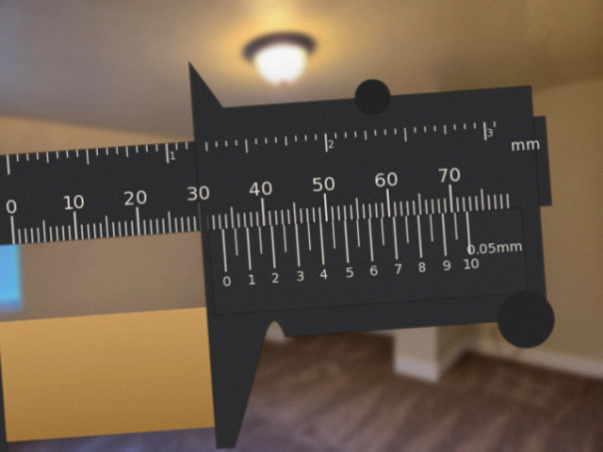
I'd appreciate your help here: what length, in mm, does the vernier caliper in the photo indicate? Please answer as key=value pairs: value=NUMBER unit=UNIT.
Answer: value=33.4 unit=mm
